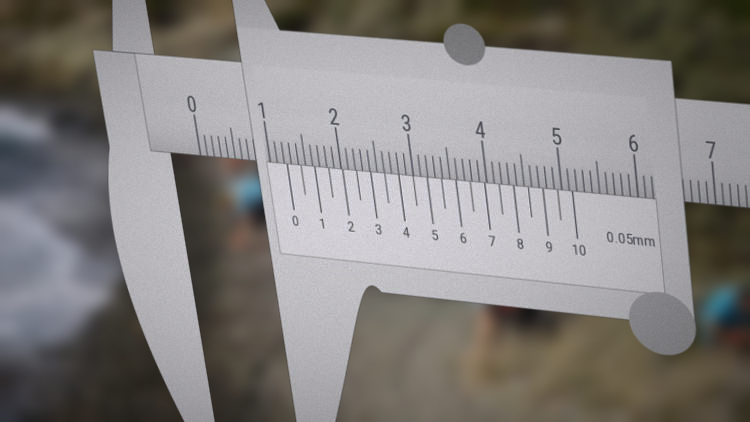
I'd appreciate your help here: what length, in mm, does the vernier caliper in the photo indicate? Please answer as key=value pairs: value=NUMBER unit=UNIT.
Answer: value=12.4 unit=mm
